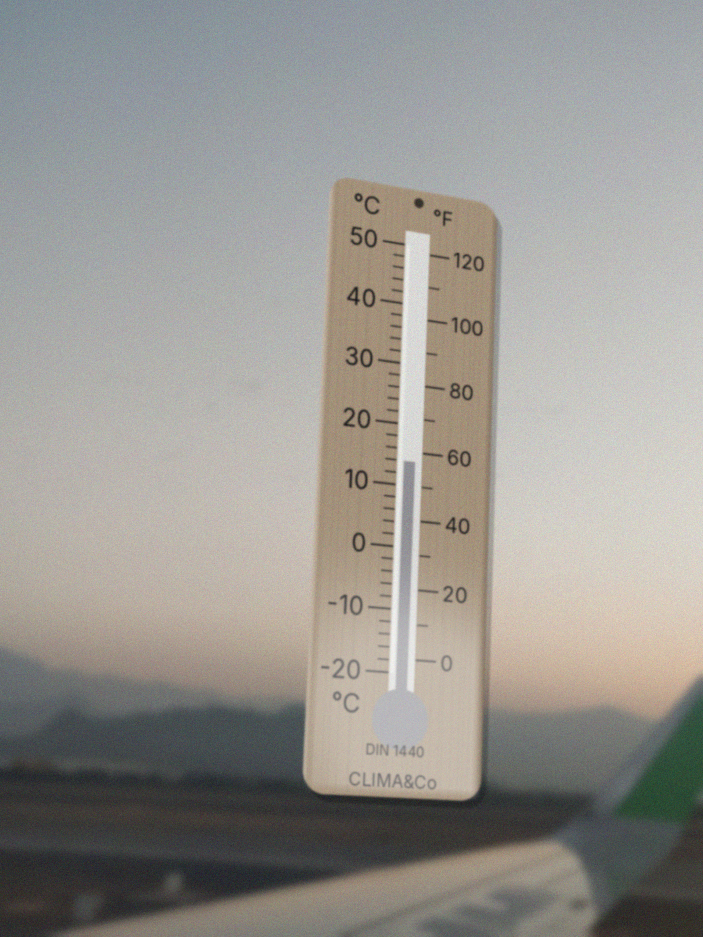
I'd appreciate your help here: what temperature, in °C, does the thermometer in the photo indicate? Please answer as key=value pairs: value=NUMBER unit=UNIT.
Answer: value=14 unit=°C
